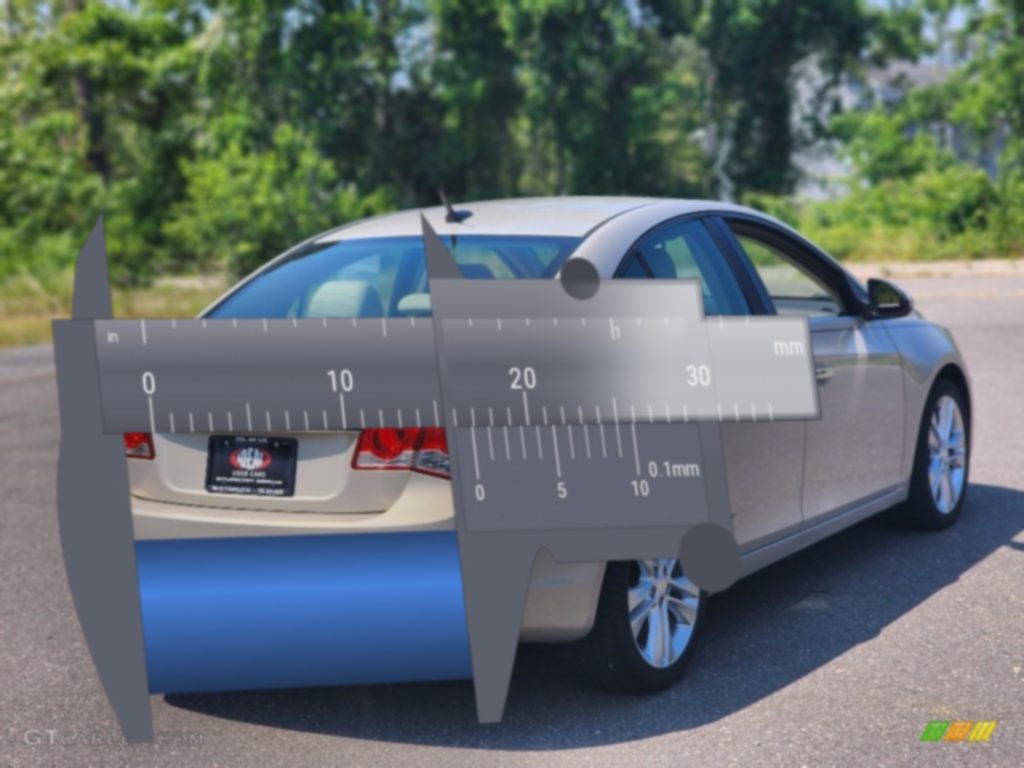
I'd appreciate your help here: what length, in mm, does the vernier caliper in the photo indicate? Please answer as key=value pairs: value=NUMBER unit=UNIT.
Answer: value=16.9 unit=mm
